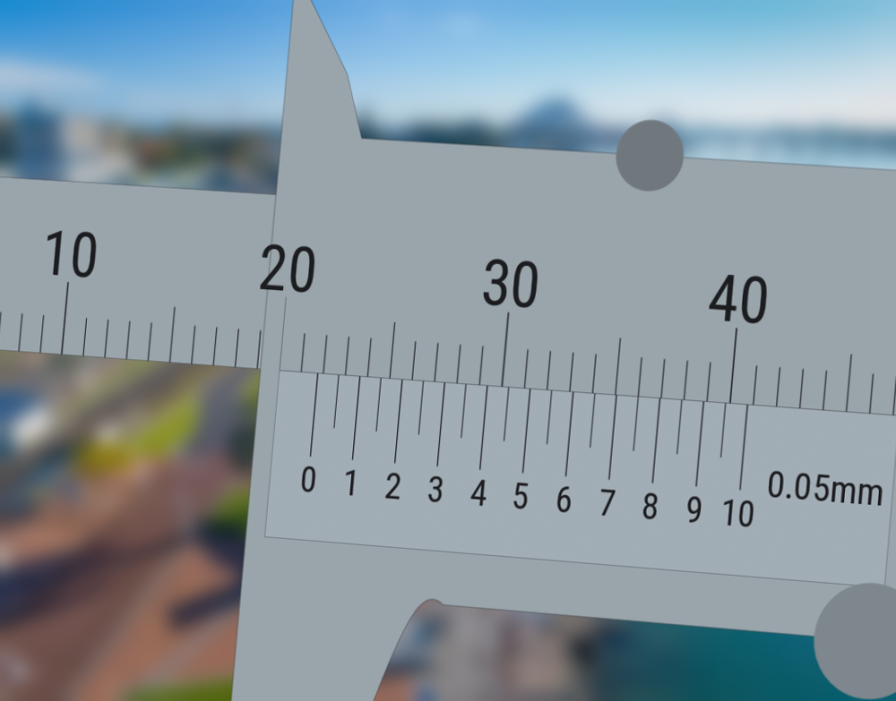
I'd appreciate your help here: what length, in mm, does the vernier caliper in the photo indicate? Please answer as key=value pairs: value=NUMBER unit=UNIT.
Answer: value=21.75 unit=mm
